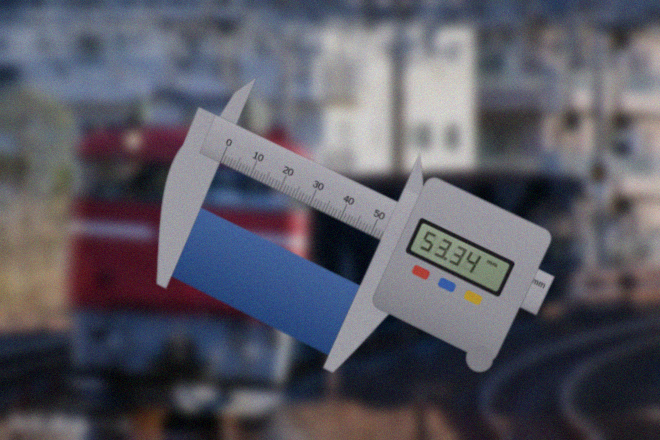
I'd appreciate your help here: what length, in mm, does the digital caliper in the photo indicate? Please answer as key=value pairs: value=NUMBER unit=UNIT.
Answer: value=53.34 unit=mm
